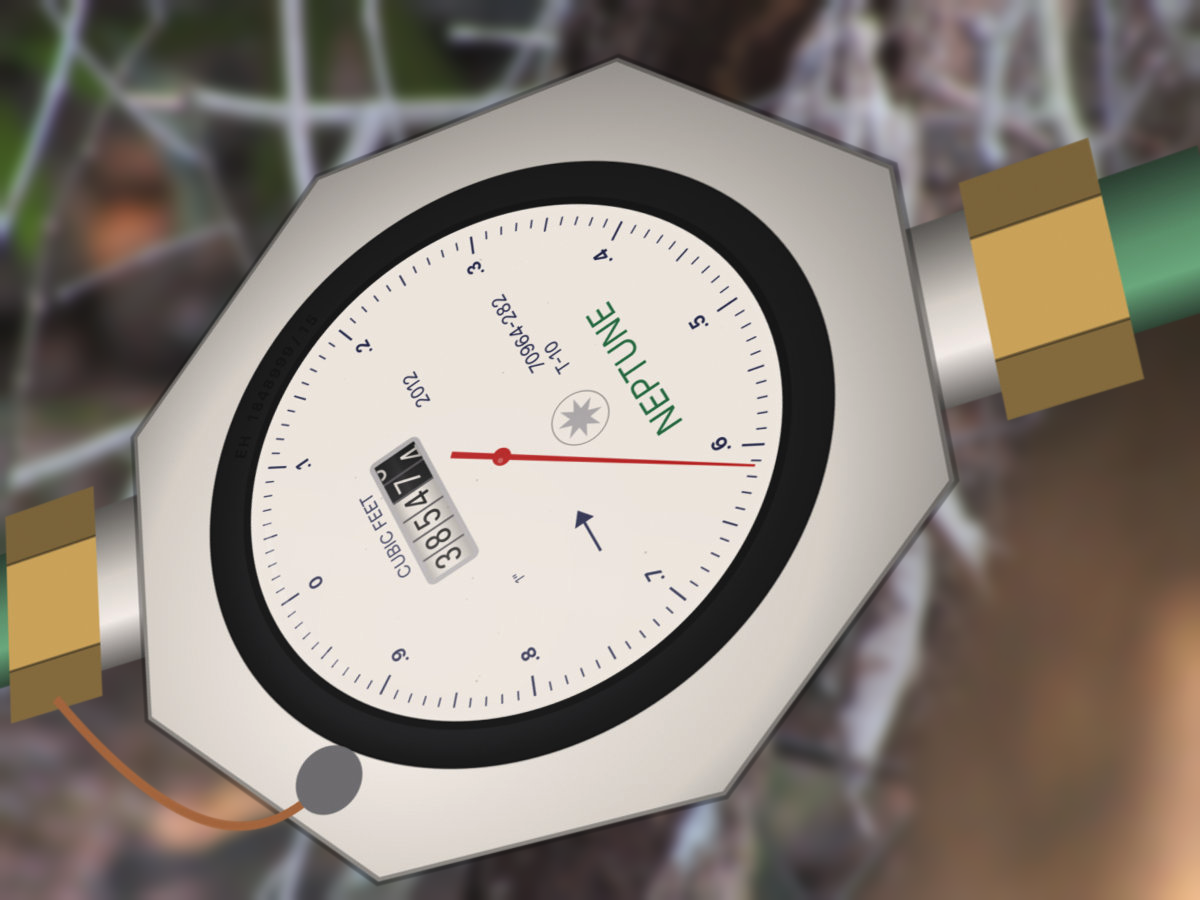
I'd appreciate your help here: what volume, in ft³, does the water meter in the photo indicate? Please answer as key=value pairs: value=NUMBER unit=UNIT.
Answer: value=385473.61 unit=ft³
